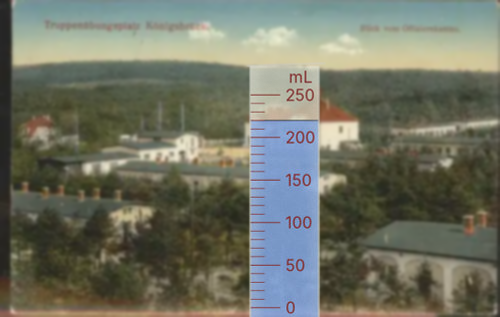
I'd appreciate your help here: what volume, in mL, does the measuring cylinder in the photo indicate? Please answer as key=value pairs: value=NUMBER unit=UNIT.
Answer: value=220 unit=mL
